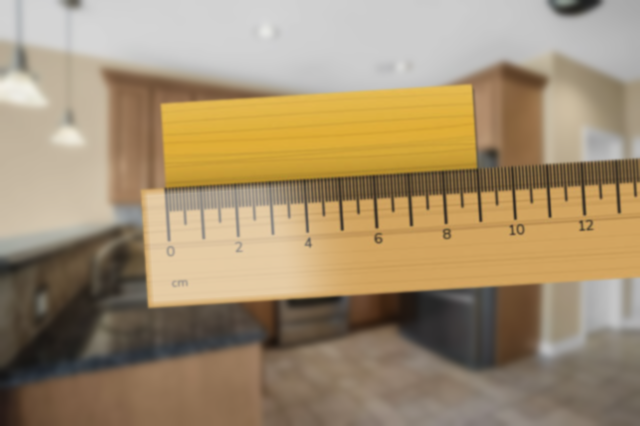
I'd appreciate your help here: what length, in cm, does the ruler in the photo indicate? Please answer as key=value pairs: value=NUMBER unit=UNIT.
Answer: value=9 unit=cm
